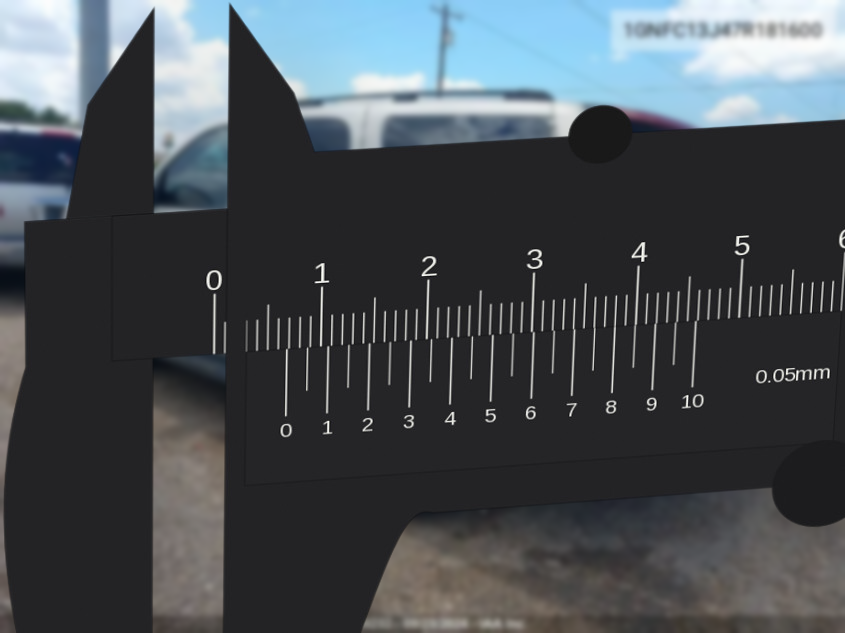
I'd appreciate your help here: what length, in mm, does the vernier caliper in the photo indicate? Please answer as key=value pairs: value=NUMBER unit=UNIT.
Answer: value=6.8 unit=mm
